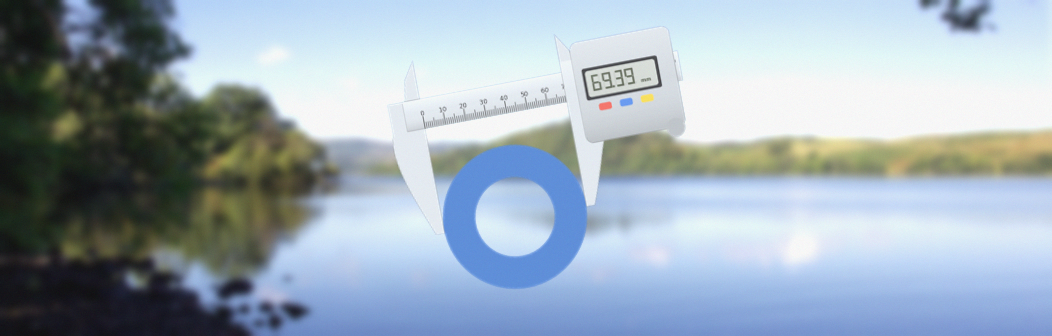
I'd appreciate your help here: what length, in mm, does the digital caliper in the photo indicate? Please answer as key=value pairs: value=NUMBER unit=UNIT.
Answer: value=69.39 unit=mm
